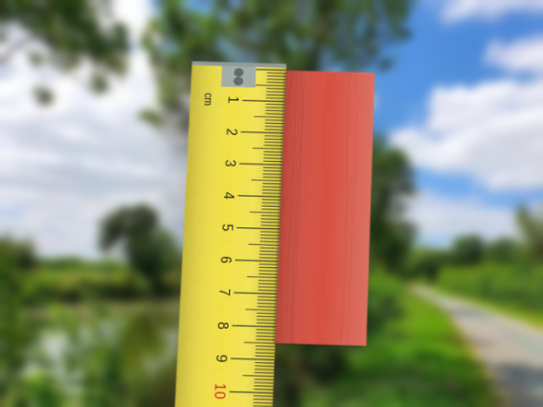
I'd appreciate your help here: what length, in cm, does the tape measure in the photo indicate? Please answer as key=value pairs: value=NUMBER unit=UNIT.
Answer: value=8.5 unit=cm
